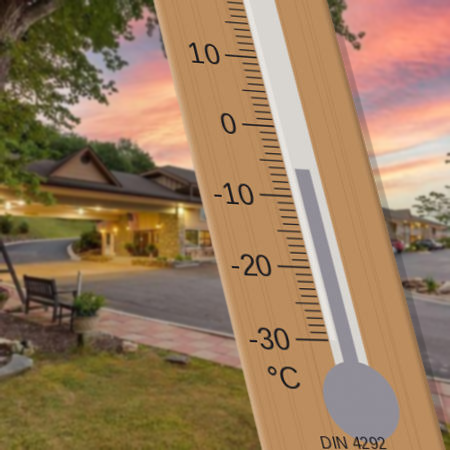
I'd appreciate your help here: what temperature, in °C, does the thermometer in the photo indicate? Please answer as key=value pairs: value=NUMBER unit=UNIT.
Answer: value=-6 unit=°C
